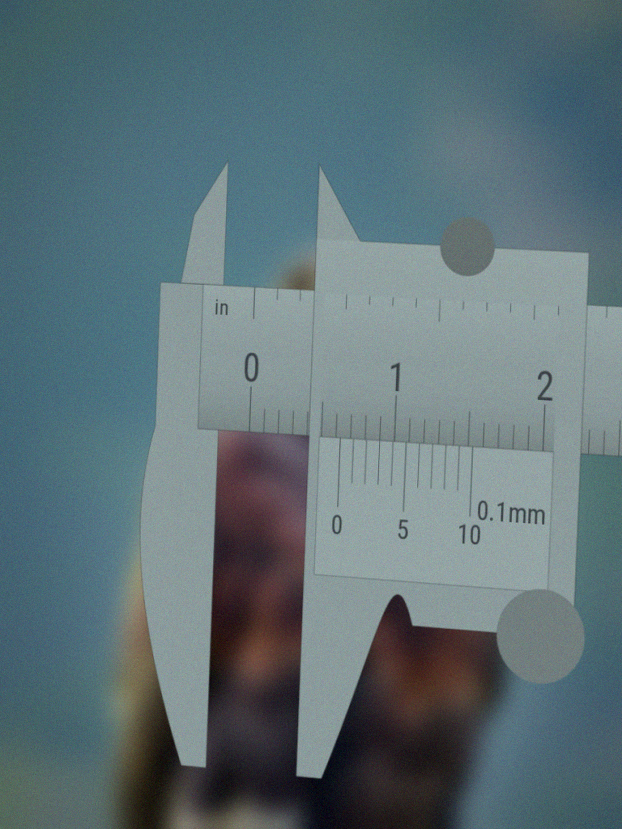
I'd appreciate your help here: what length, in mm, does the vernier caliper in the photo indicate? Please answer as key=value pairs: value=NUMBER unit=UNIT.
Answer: value=6.3 unit=mm
